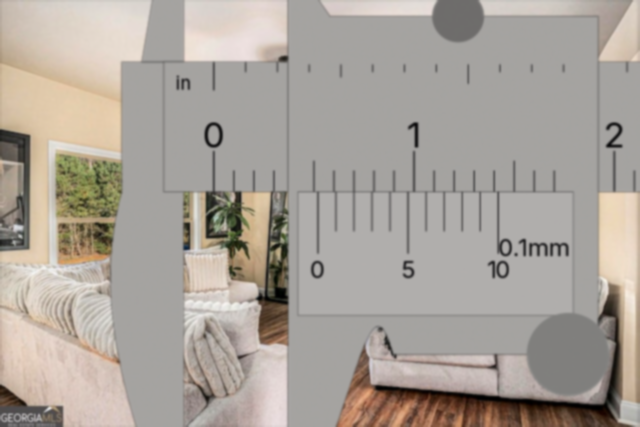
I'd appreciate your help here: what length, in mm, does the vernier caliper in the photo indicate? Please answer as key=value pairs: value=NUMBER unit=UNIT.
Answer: value=5.2 unit=mm
